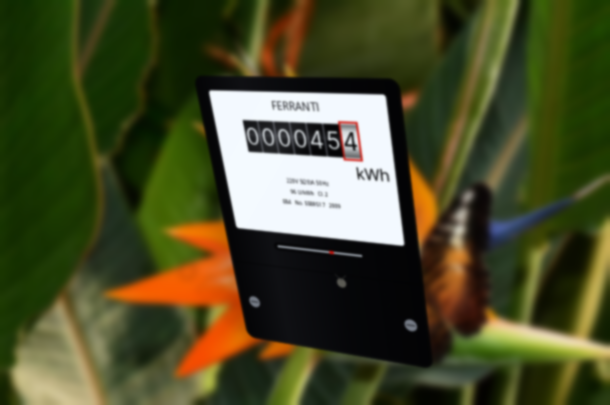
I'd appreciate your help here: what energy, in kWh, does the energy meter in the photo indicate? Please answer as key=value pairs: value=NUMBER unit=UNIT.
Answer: value=45.4 unit=kWh
